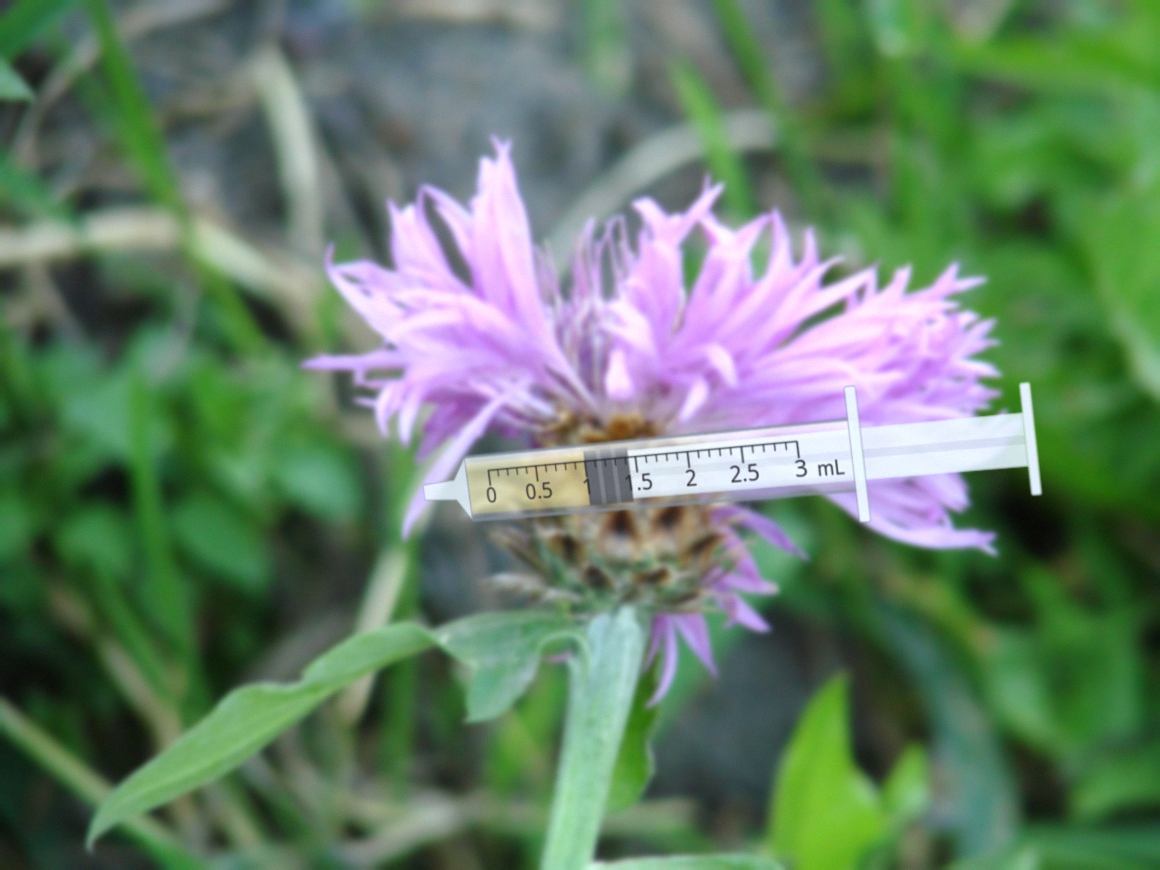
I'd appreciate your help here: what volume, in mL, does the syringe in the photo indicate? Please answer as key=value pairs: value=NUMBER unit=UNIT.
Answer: value=1 unit=mL
